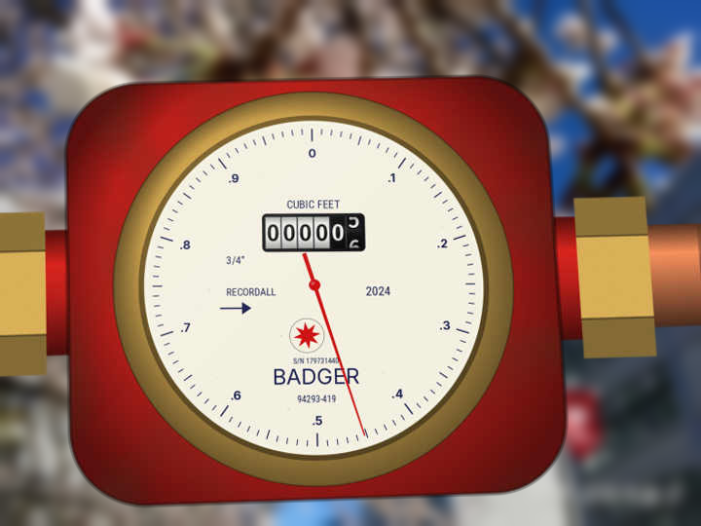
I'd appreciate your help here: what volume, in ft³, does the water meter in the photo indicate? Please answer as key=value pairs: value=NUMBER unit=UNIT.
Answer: value=5.45 unit=ft³
